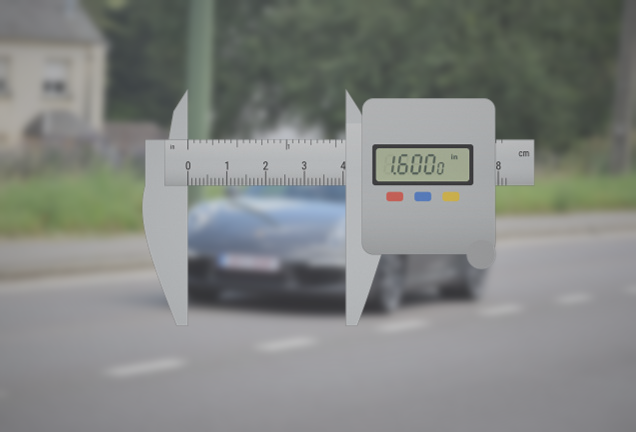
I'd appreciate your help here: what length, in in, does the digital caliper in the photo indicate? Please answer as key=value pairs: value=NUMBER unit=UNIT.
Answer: value=1.6000 unit=in
